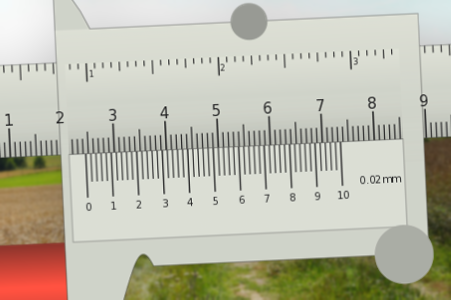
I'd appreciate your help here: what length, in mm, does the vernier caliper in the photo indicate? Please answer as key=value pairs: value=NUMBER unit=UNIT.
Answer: value=24.5 unit=mm
